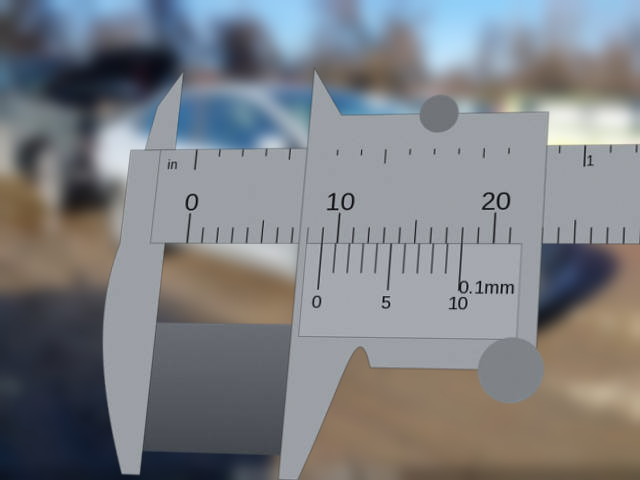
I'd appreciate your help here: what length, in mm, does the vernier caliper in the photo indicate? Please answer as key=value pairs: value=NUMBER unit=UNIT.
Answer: value=9.0 unit=mm
